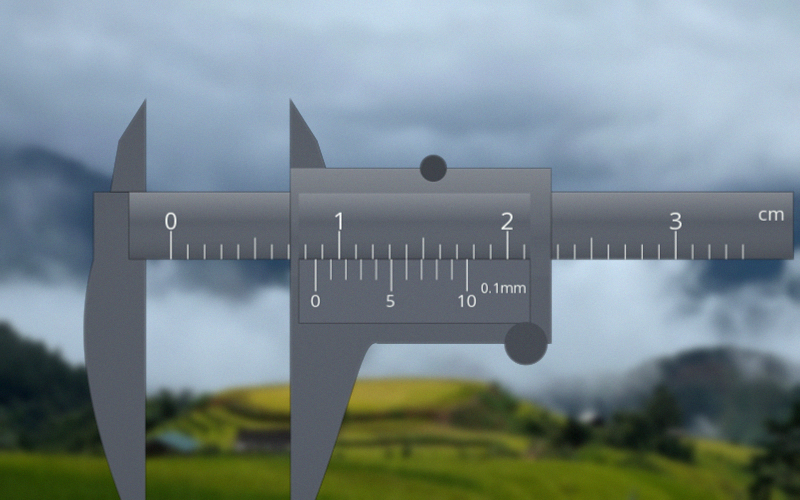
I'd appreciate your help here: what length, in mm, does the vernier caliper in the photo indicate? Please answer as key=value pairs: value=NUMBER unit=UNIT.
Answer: value=8.6 unit=mm
